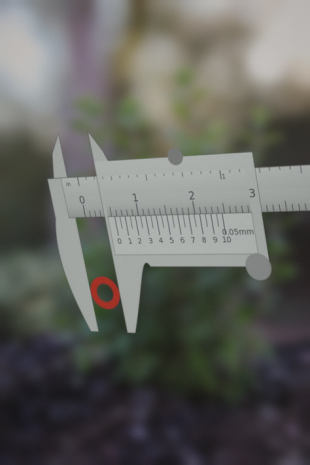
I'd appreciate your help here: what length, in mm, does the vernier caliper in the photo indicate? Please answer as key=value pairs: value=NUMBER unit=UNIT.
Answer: value=5.6 unit=mm
